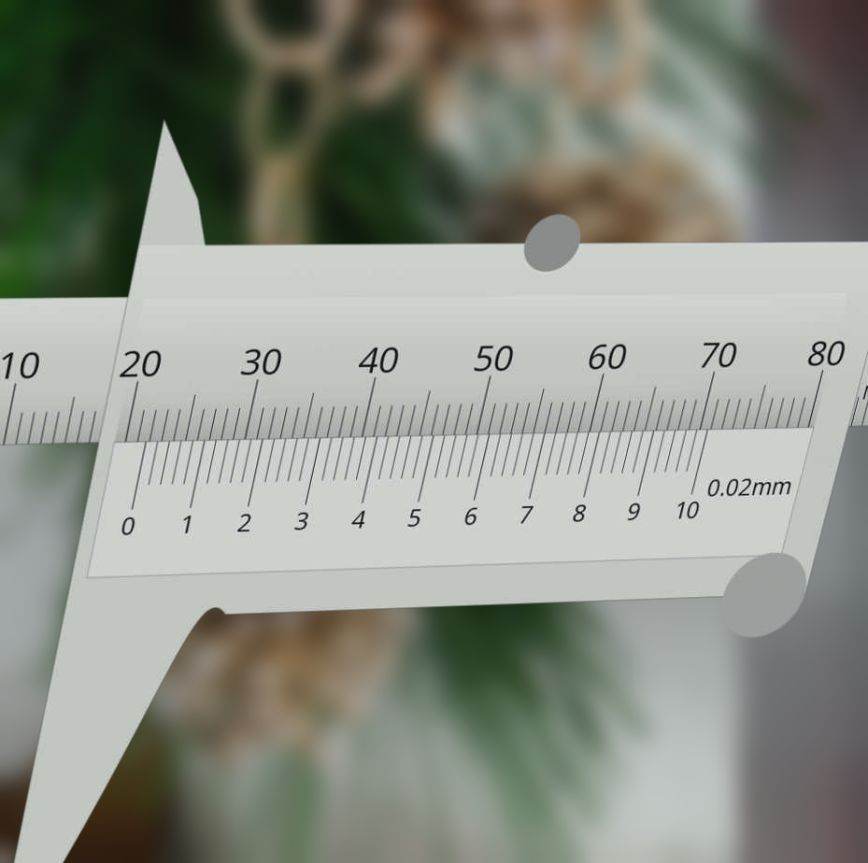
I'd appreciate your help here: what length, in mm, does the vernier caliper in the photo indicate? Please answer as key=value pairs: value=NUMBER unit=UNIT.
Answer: value=21.7 unit=mm
